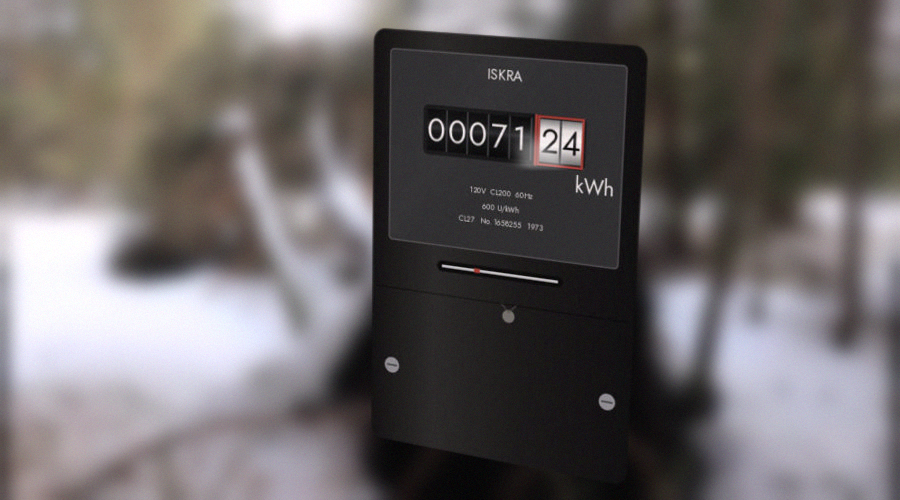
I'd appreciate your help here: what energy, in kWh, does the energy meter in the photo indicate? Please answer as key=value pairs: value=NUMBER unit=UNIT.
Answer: value=71.24 unit=kWh
